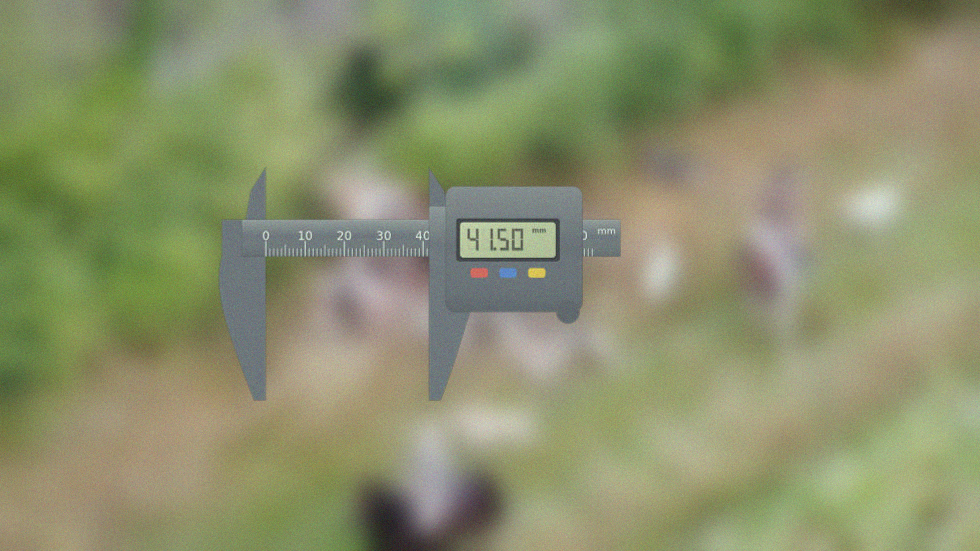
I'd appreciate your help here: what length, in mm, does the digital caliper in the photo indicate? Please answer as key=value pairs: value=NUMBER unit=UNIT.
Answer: value=41.50 unit=mm
